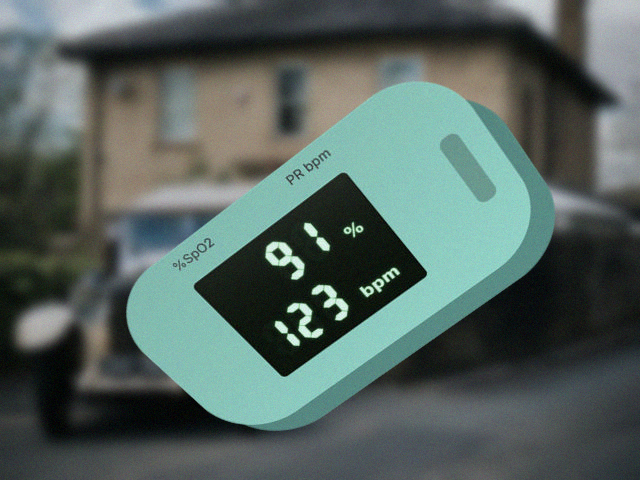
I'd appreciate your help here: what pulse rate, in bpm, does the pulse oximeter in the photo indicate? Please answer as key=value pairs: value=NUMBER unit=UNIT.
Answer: value=123 unit=bpm
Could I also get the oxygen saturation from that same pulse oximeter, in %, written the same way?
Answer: value=91 unit=%
